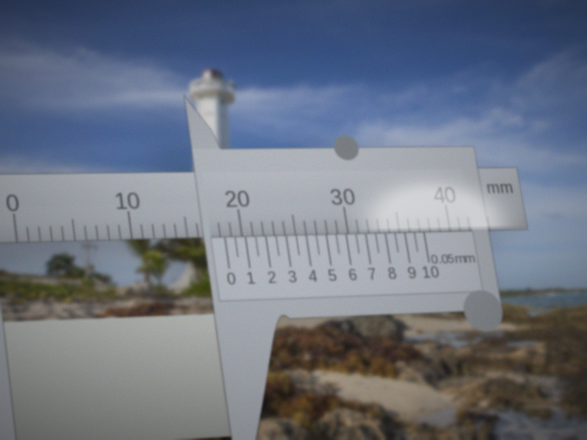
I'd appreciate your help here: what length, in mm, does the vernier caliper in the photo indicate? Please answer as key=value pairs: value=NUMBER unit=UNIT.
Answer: value=18.4 unit=mm
